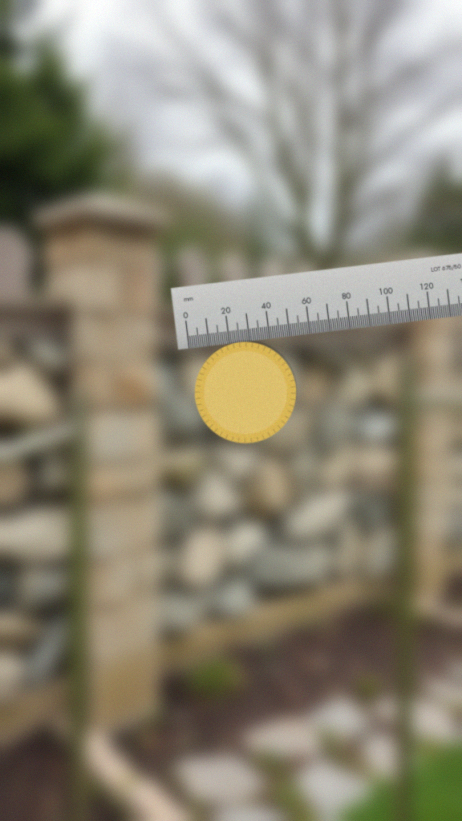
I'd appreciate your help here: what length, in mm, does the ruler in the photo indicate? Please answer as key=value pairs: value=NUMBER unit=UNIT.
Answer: value=50 unit=mm
